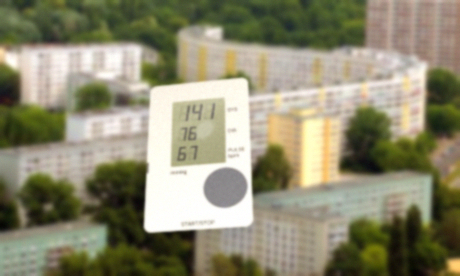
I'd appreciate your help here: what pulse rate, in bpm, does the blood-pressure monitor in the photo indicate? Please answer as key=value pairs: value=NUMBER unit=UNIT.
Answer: value=67 unit=bpm
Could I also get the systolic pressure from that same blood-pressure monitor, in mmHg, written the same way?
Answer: value=141 unit=mmHg
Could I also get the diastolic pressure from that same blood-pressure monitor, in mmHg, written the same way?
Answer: value=76 unit=mmHg
